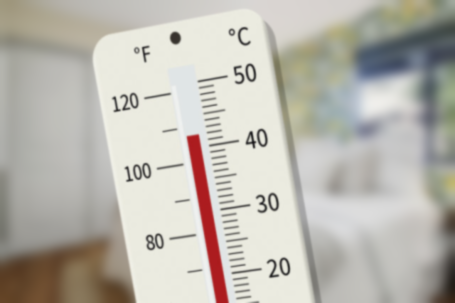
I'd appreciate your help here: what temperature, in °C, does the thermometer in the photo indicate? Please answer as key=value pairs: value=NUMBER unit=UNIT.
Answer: value=42 unit=°C
